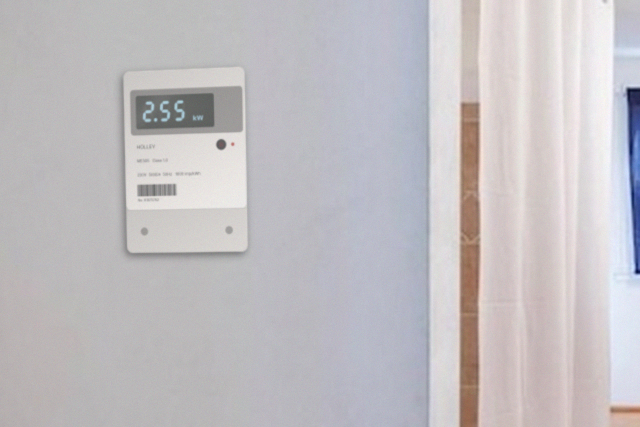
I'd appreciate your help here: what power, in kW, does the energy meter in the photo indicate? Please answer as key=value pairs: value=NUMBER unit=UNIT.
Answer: value=2.55 unit=kW
